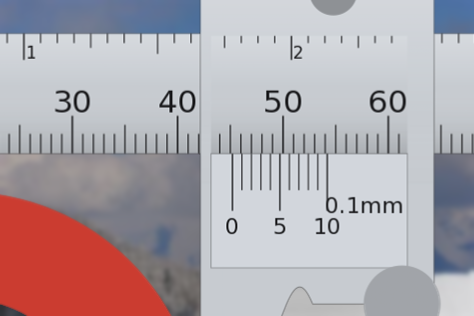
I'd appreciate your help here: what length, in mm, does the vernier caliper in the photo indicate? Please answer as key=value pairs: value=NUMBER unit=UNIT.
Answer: value=45.2 unit=mm
